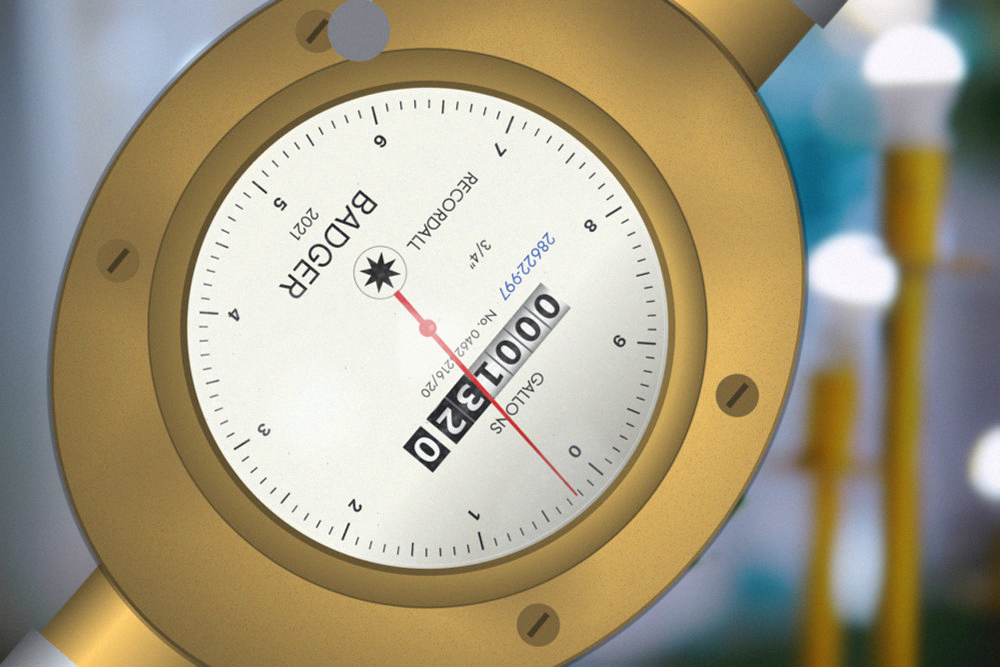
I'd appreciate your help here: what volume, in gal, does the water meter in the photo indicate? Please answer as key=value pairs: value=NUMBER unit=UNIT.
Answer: value=1320.2 unit=gal
